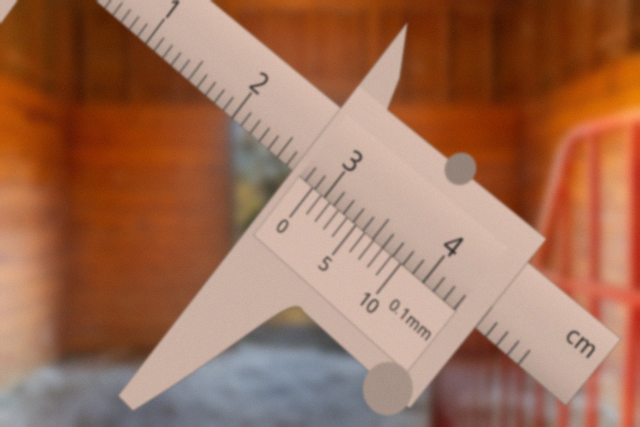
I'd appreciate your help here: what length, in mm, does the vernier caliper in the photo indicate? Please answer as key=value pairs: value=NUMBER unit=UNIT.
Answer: value=28.8 unit=mm
